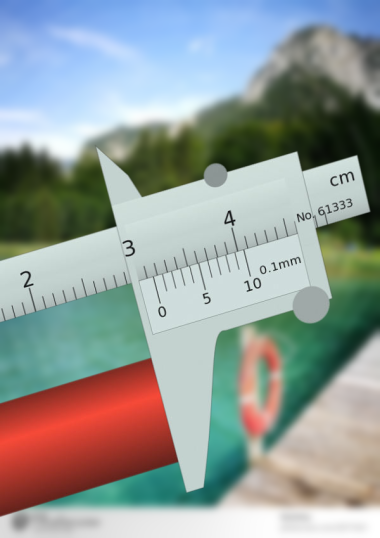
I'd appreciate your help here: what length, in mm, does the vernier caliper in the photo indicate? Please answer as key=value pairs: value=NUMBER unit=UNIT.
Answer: value=31.6 unit=mm
